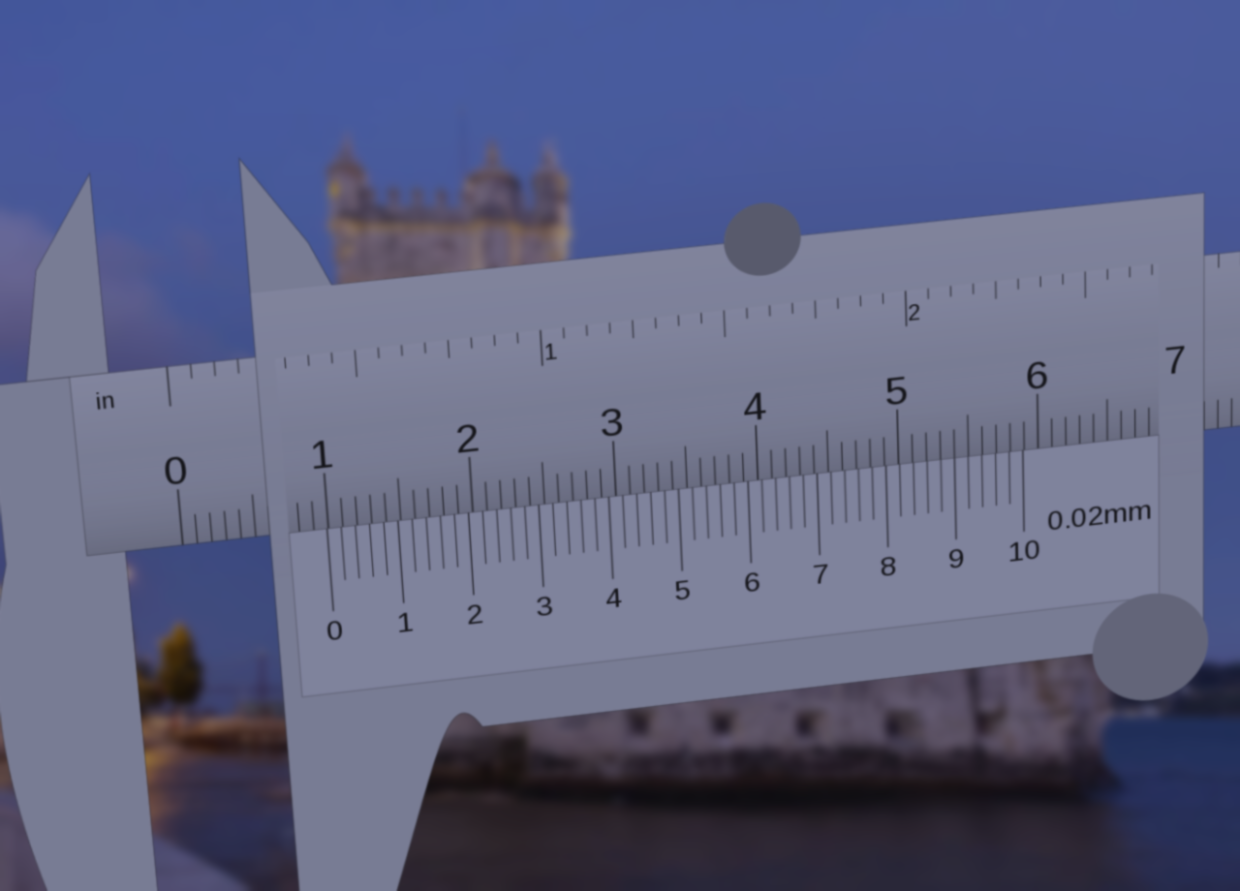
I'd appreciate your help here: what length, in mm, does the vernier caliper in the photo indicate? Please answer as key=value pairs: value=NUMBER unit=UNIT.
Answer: value=9.9 unit=mm
